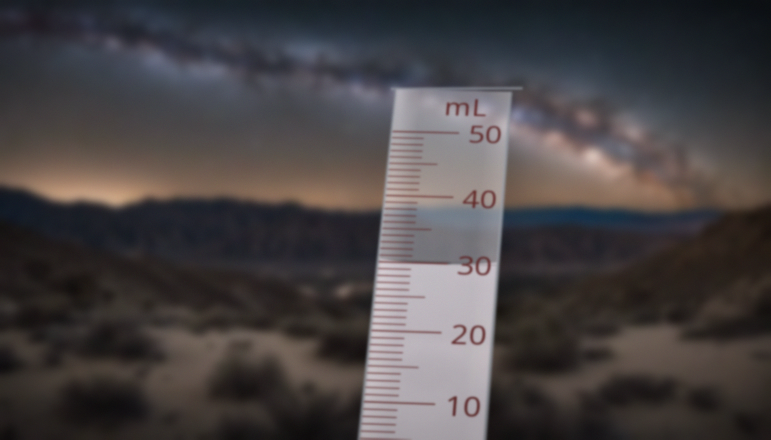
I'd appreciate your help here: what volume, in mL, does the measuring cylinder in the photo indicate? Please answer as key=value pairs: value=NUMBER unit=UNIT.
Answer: value=30 unit=mL
